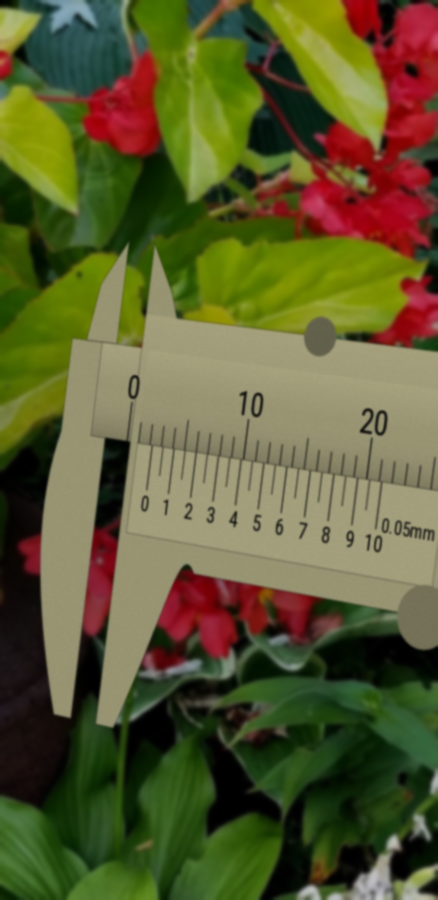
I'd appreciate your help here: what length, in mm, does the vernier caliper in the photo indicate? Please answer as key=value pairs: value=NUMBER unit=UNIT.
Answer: value=2.2 unit=mm
